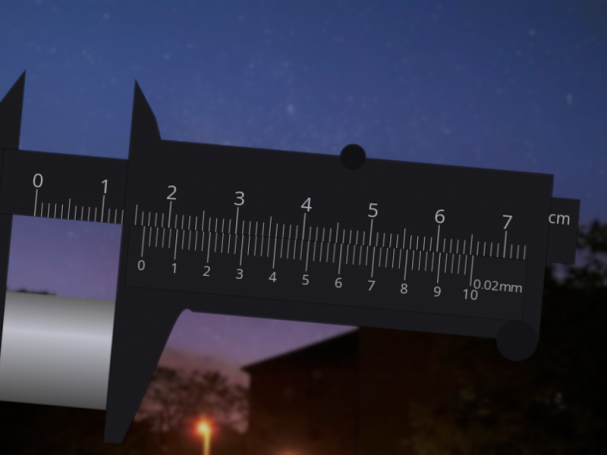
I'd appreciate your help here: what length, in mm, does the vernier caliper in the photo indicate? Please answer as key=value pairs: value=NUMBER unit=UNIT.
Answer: value=16.4 unit=mm
